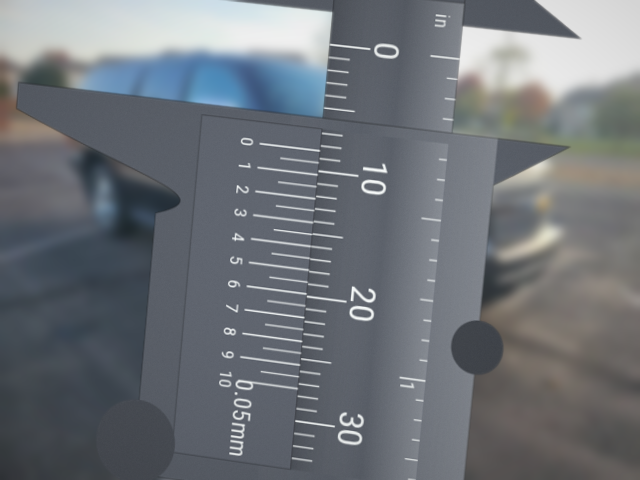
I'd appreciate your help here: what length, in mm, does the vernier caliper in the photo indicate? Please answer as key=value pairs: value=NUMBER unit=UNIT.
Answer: value=8.4 unit=mm
